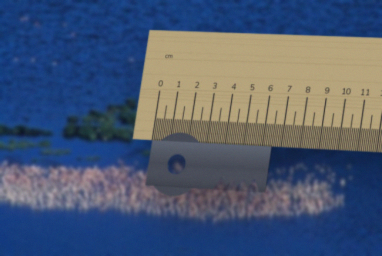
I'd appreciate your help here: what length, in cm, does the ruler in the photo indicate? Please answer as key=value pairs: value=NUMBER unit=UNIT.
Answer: value=6.5 unit=cm
